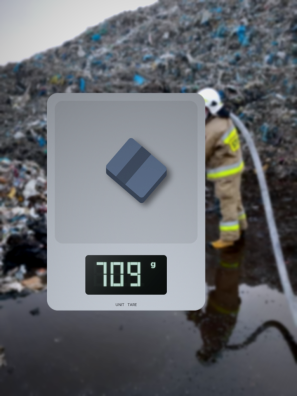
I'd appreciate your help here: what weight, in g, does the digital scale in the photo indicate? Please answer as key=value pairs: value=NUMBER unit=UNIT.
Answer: value=709 unit=g
